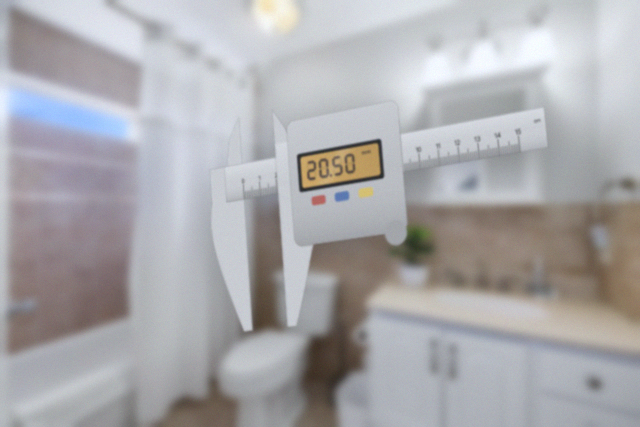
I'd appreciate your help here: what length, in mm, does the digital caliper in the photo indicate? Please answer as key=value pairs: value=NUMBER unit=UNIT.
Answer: value=20.50 unit=mm
